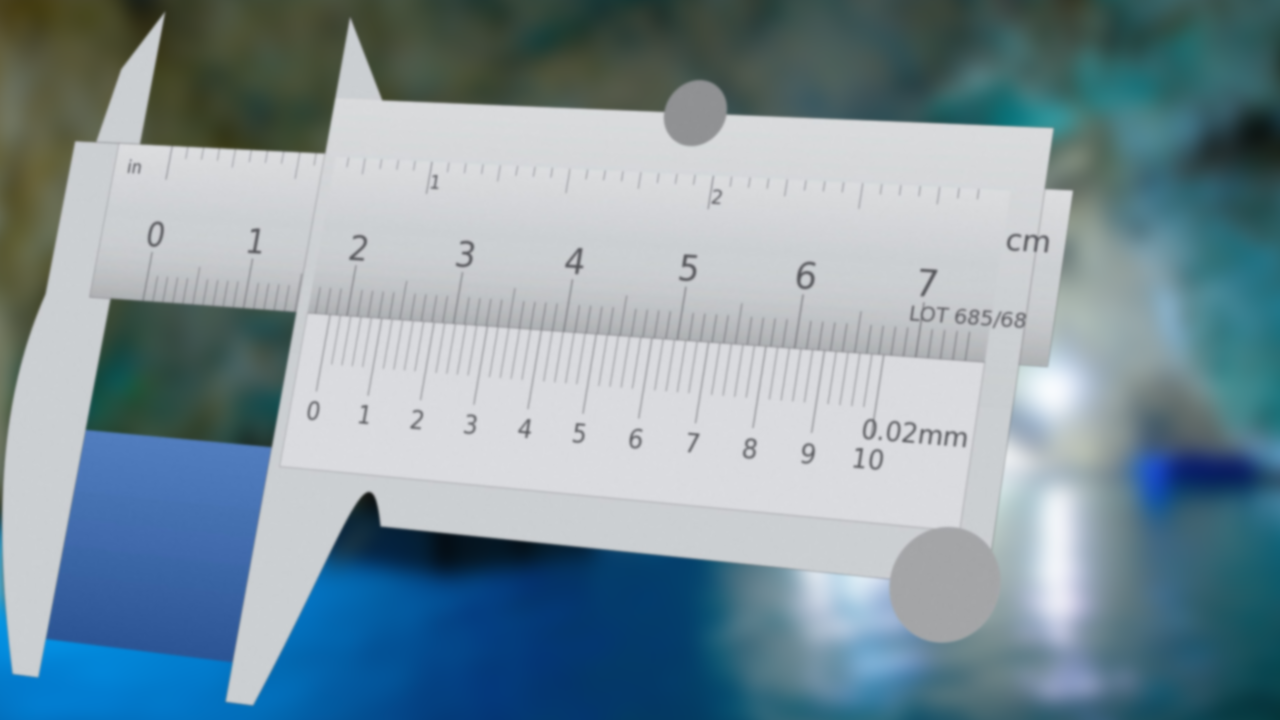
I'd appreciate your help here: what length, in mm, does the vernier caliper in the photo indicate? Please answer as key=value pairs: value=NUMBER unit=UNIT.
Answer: value=18.4 unit=mm
